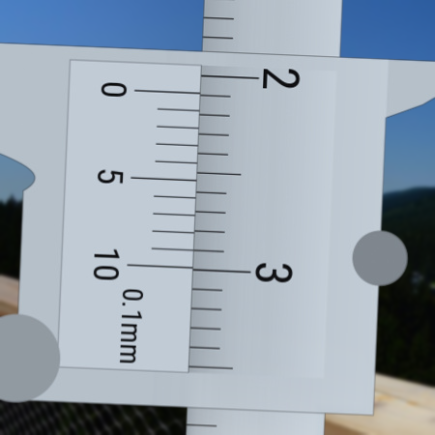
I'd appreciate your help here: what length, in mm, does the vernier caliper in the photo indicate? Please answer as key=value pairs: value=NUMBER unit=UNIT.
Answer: value=20.9 unit=mm
